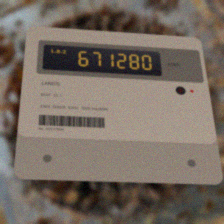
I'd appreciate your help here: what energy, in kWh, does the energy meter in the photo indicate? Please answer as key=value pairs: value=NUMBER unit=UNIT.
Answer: value=671280 unit=kWh
